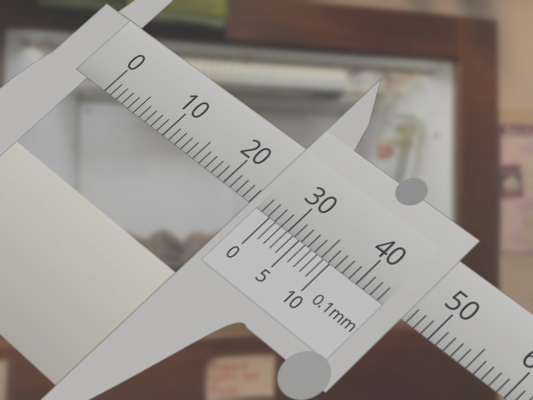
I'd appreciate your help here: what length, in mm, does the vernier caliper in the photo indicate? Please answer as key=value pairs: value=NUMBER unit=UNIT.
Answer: value=27.2 unit=mm
